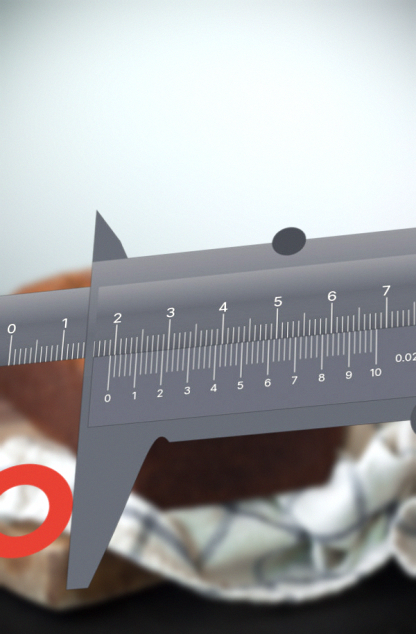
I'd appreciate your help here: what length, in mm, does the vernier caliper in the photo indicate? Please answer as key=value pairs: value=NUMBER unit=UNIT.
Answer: value=19.2 unit=mm
